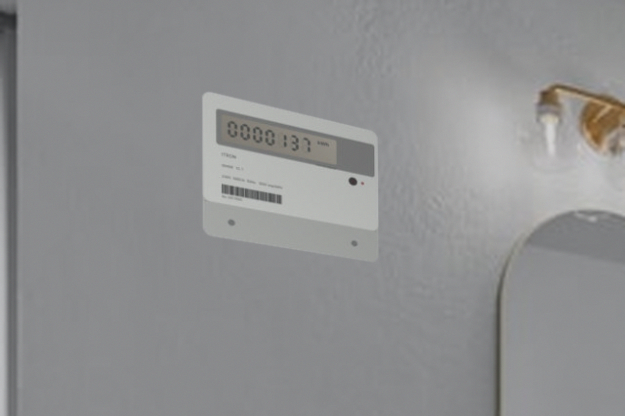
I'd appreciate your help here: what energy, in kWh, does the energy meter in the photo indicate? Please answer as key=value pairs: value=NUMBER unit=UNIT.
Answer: value=137 unit=kWh
